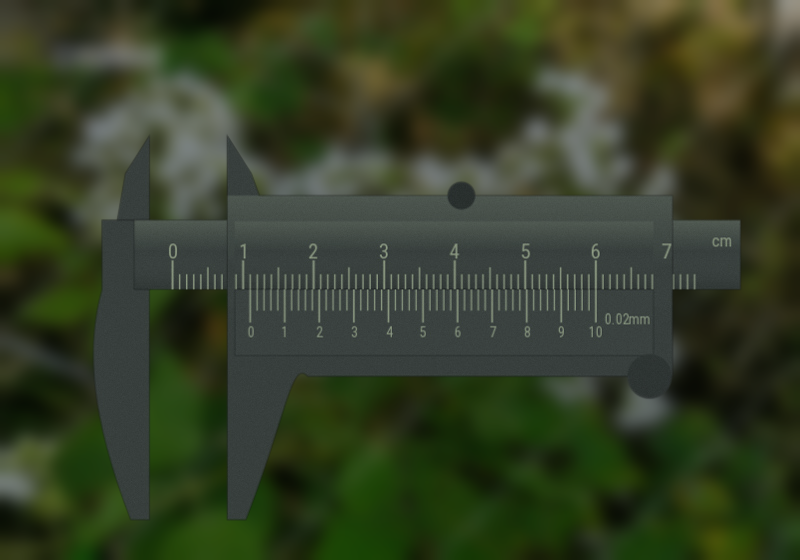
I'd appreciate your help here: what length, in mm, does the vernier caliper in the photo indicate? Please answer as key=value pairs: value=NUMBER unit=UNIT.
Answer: value=11.0 unit=mm
